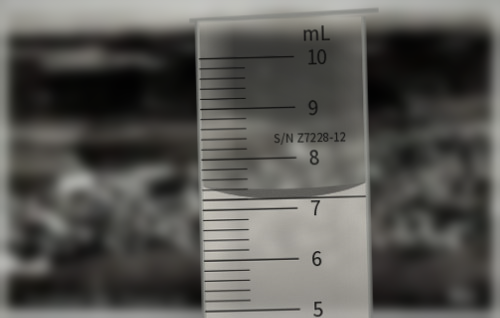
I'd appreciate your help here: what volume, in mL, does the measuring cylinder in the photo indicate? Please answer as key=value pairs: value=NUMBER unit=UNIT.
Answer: value=7.2 unit=mL
